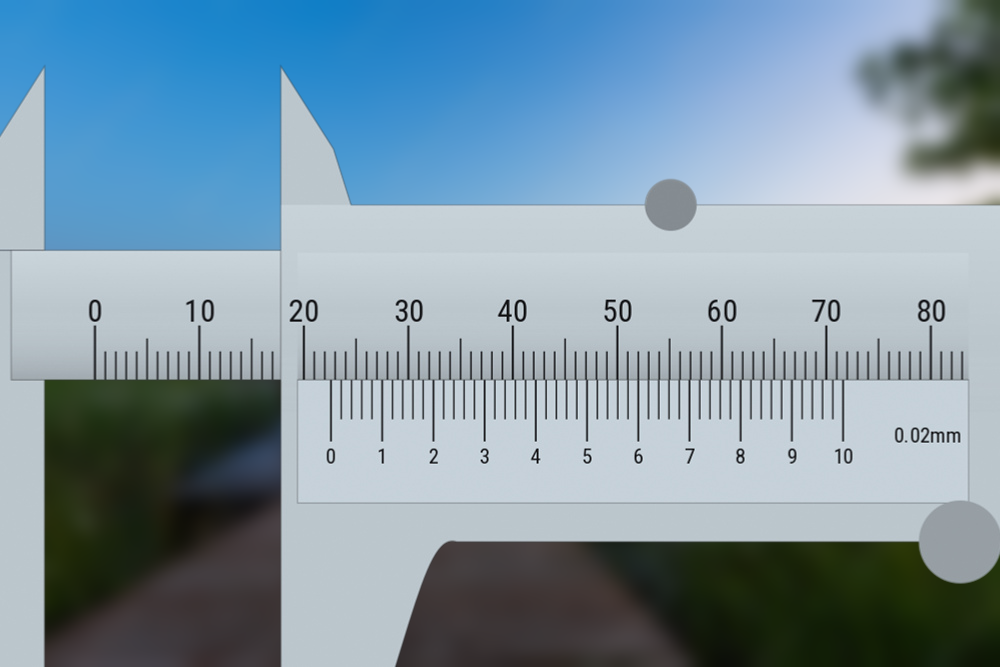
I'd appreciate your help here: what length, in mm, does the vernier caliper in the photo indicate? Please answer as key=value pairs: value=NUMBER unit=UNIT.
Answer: value=22.6 unit=mm
